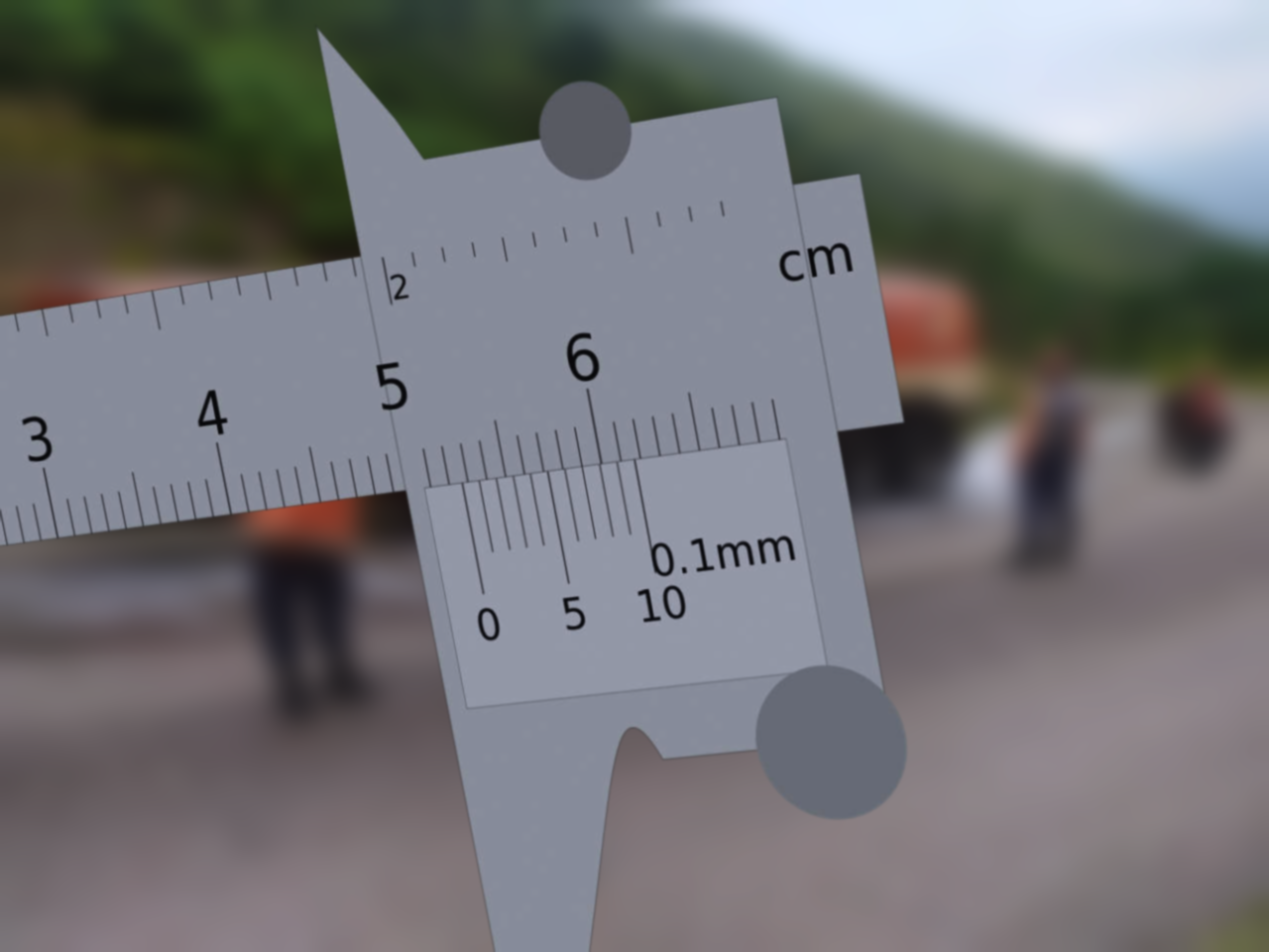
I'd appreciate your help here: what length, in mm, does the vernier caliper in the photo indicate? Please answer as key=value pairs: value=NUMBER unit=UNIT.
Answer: value=52.7 unit=mm
